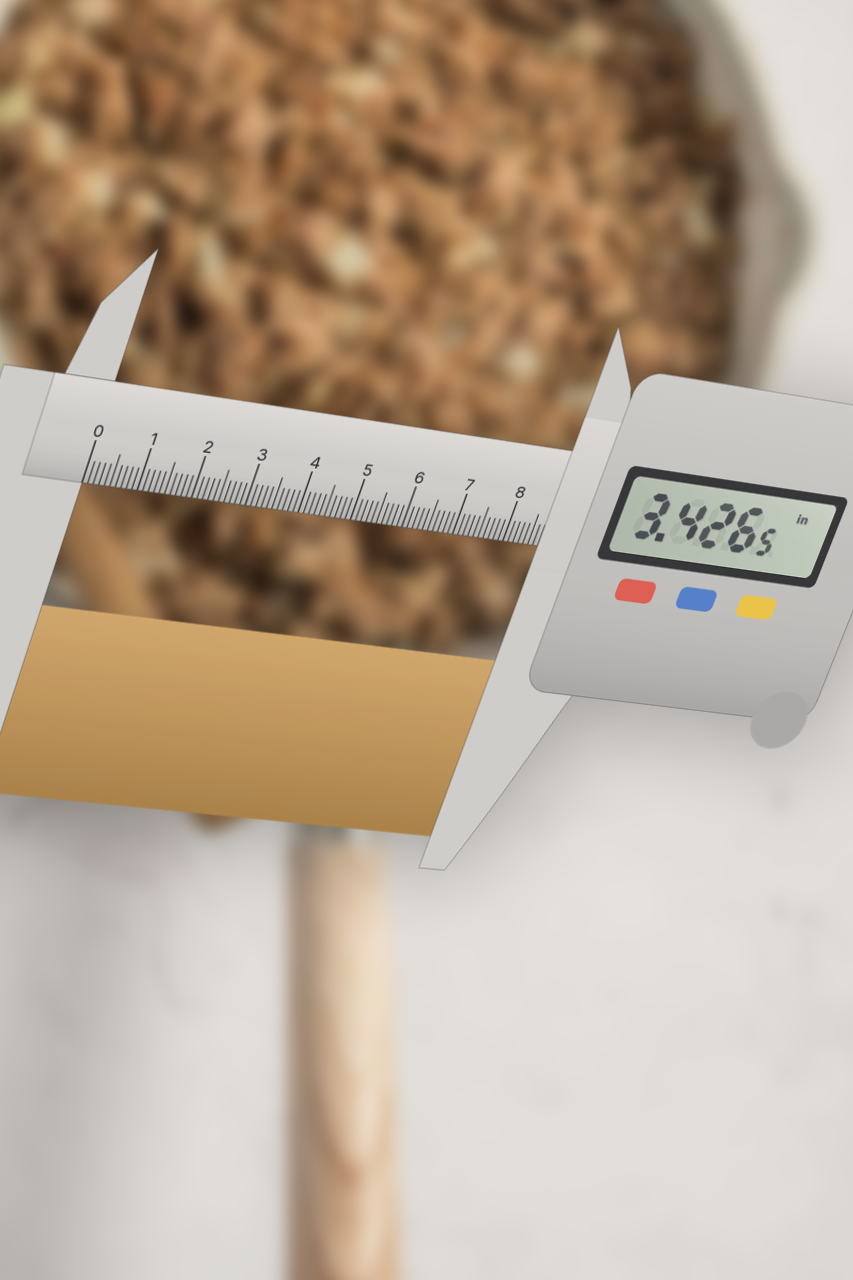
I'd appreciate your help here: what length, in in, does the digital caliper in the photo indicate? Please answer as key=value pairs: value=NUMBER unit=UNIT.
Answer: value=3.4265 unit=in
